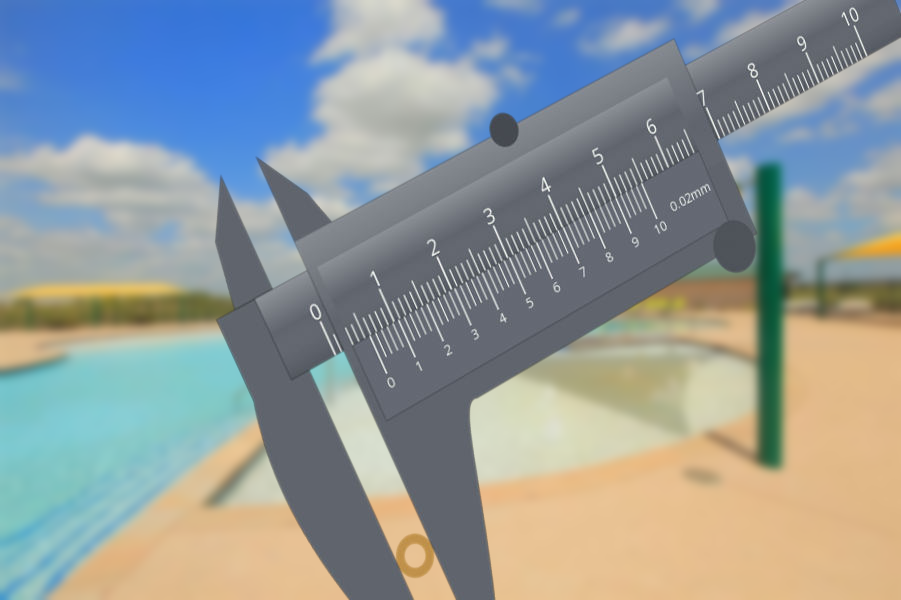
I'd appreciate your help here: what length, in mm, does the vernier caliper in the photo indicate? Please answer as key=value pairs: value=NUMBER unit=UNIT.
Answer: value=5.8 unit=mm
